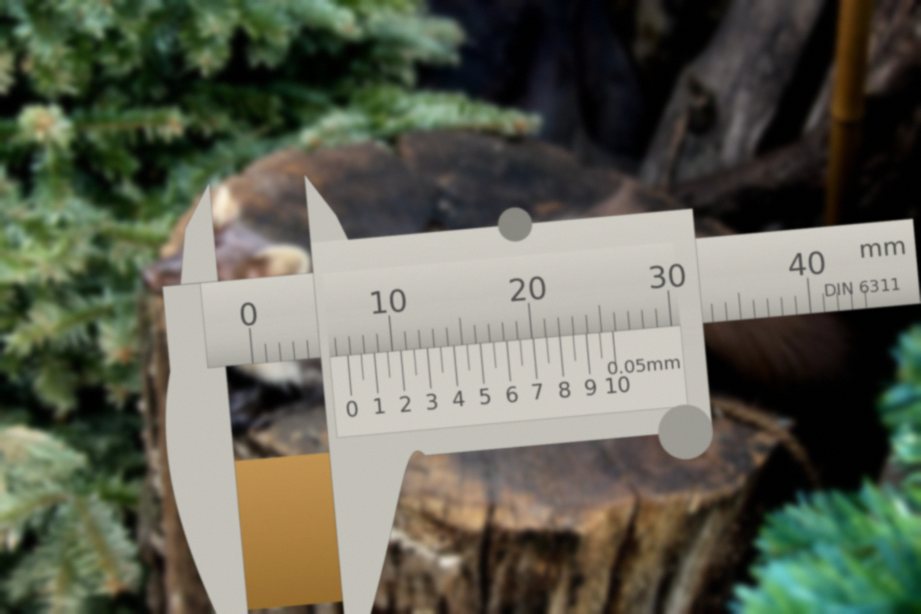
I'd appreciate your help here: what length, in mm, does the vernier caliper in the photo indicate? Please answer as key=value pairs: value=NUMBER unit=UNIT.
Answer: value=6.8 unit=mm
